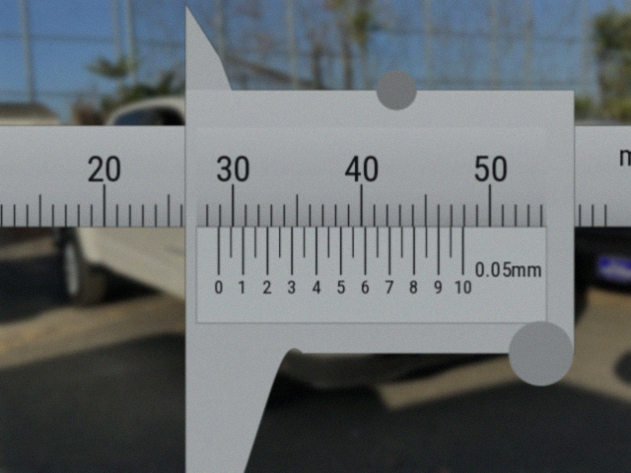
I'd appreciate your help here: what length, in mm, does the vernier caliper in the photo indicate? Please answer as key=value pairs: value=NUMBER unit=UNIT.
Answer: value=28.9 unit=mm
